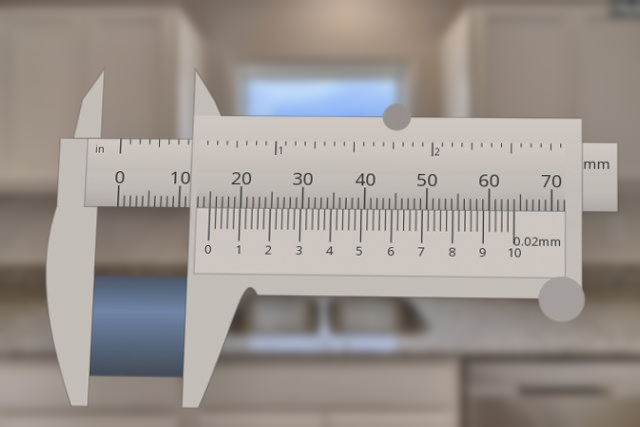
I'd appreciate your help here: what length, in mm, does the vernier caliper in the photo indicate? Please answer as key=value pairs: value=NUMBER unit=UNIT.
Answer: value=15.0 unit=mm
